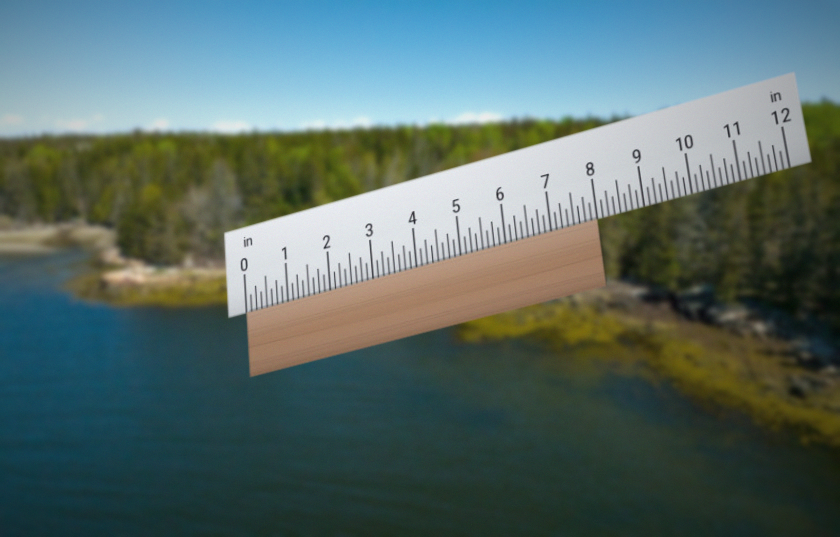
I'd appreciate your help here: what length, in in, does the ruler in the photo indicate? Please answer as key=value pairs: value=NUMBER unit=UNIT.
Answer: value=8 unit=in
